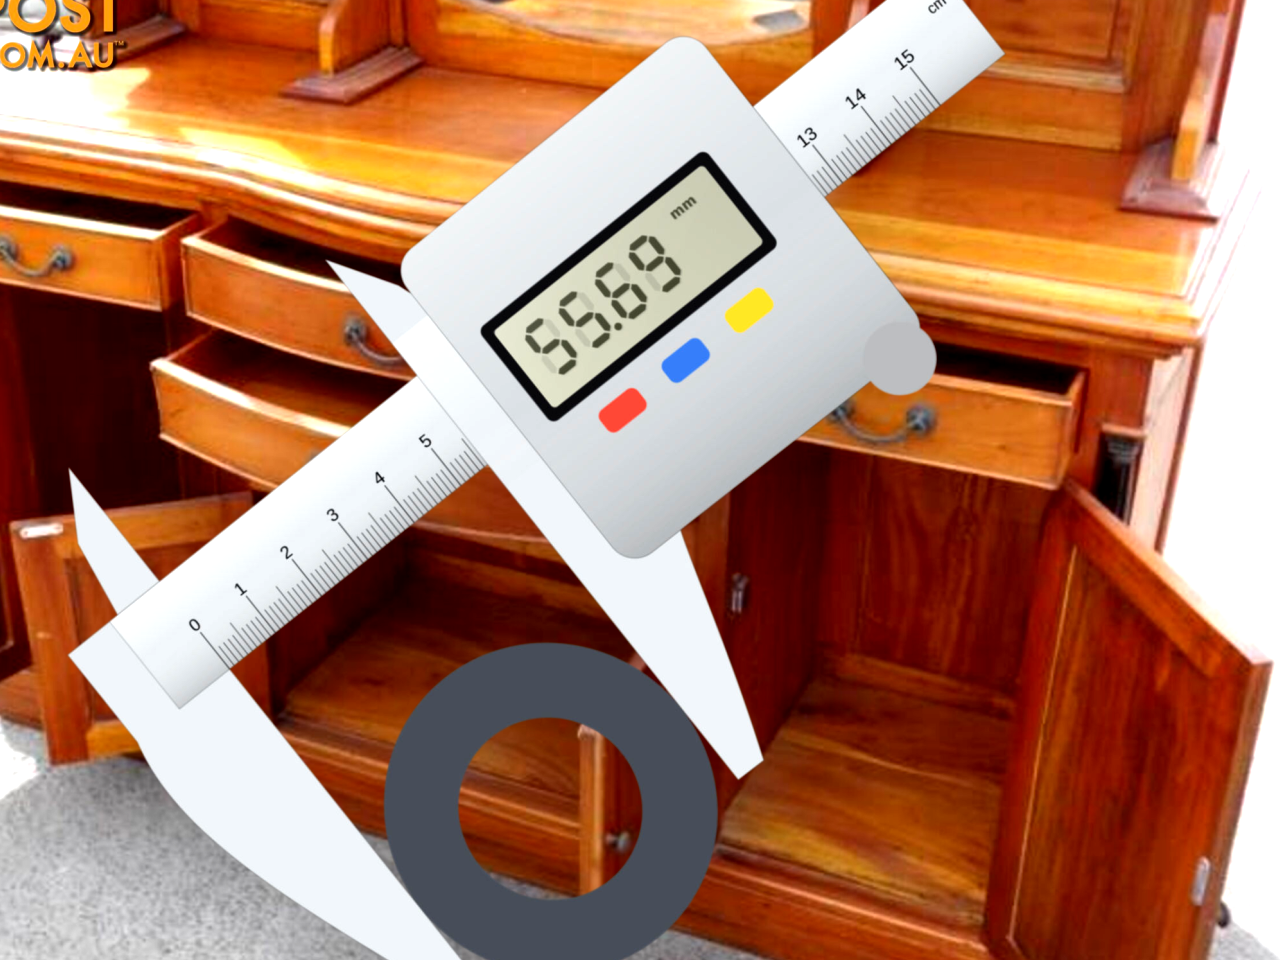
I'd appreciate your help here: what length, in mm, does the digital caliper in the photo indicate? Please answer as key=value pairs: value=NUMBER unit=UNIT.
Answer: value=55.69 unit=mm
